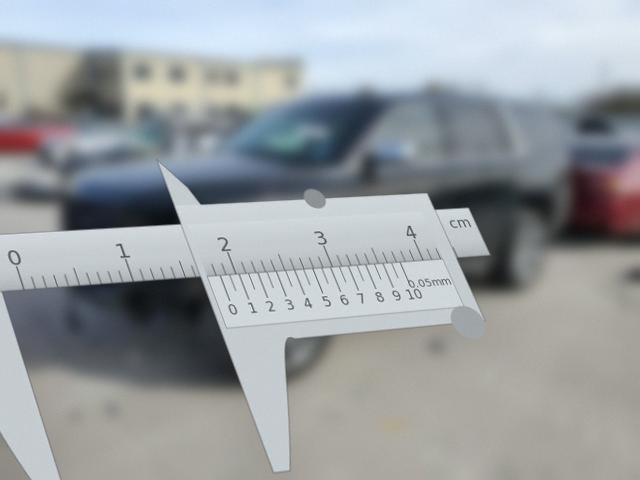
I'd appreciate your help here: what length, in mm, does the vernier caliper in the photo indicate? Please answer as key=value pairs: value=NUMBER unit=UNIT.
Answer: value=18.4 unit=mm
